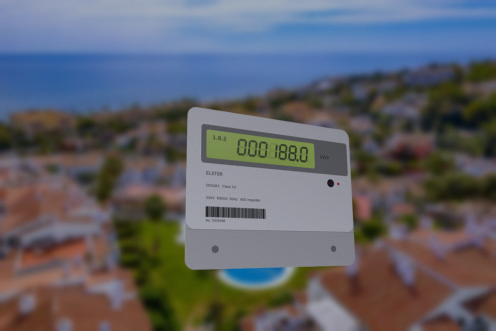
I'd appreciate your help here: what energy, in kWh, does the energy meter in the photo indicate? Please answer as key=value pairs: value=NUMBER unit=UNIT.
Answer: value=188.0 unit=kWh
